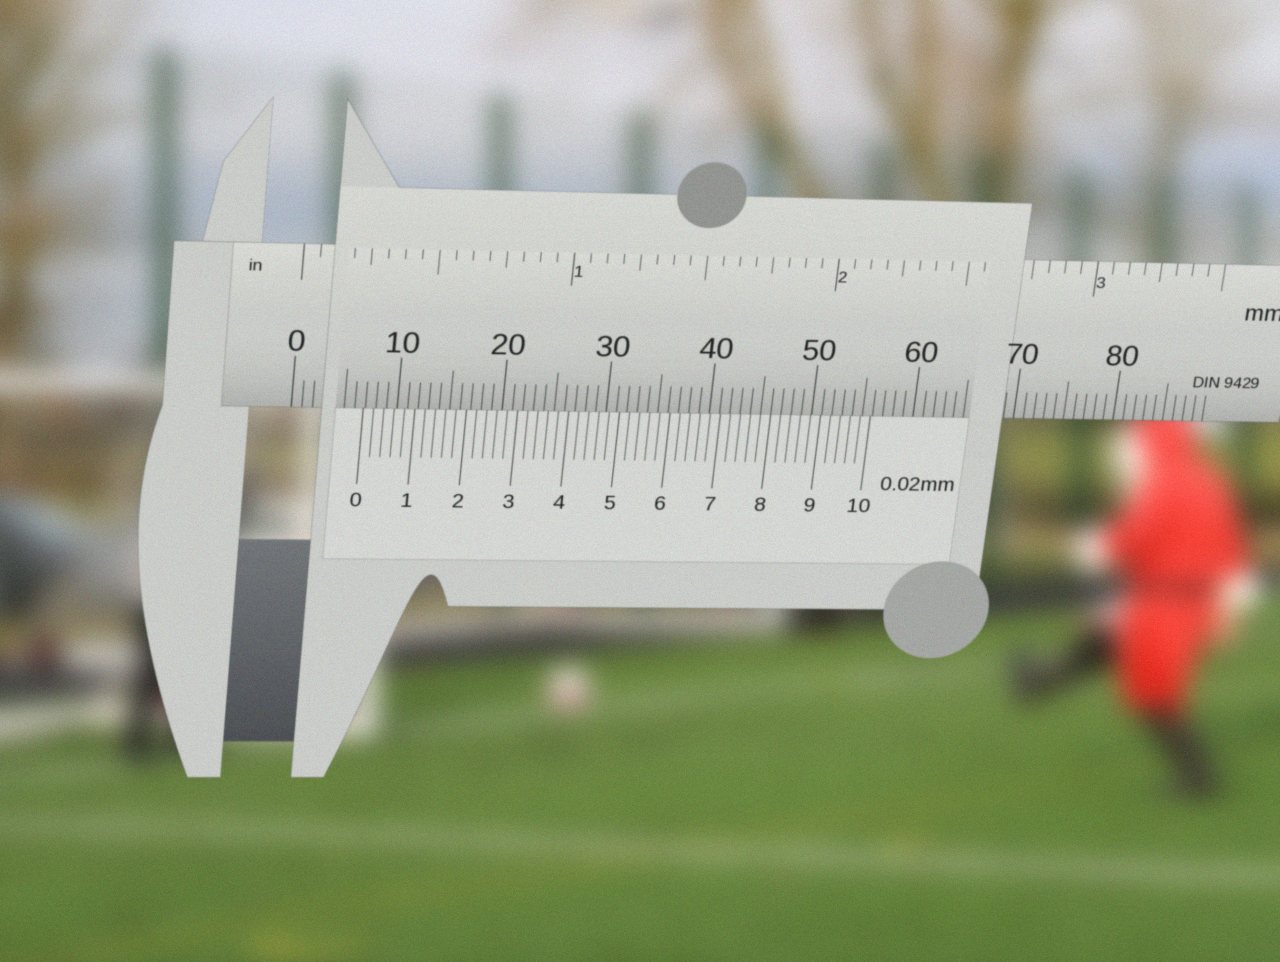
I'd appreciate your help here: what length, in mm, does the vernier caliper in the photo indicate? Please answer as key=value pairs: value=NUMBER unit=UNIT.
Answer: value=6.8 unit=mm
